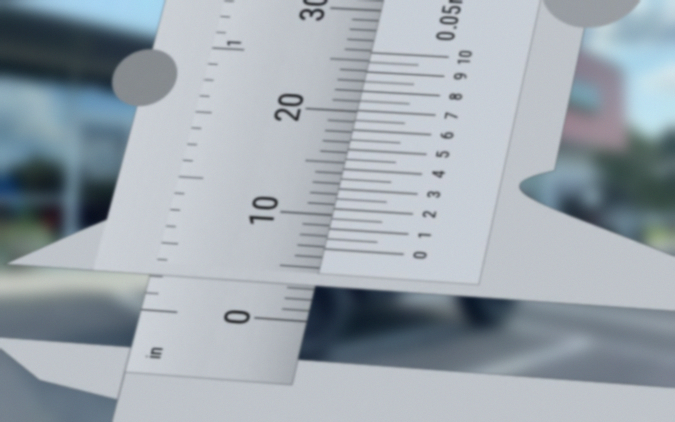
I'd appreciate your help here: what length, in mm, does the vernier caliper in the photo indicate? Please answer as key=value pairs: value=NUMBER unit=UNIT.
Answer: value=6.8 unit=mm
